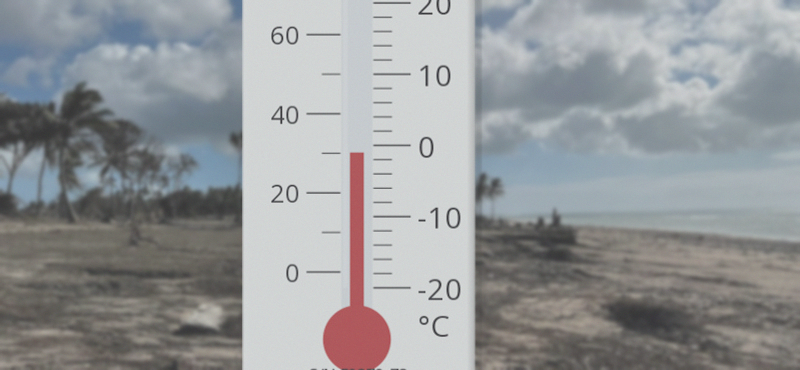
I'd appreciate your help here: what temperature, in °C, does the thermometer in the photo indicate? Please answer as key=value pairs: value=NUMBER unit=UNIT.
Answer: value=-1 unit=°C
